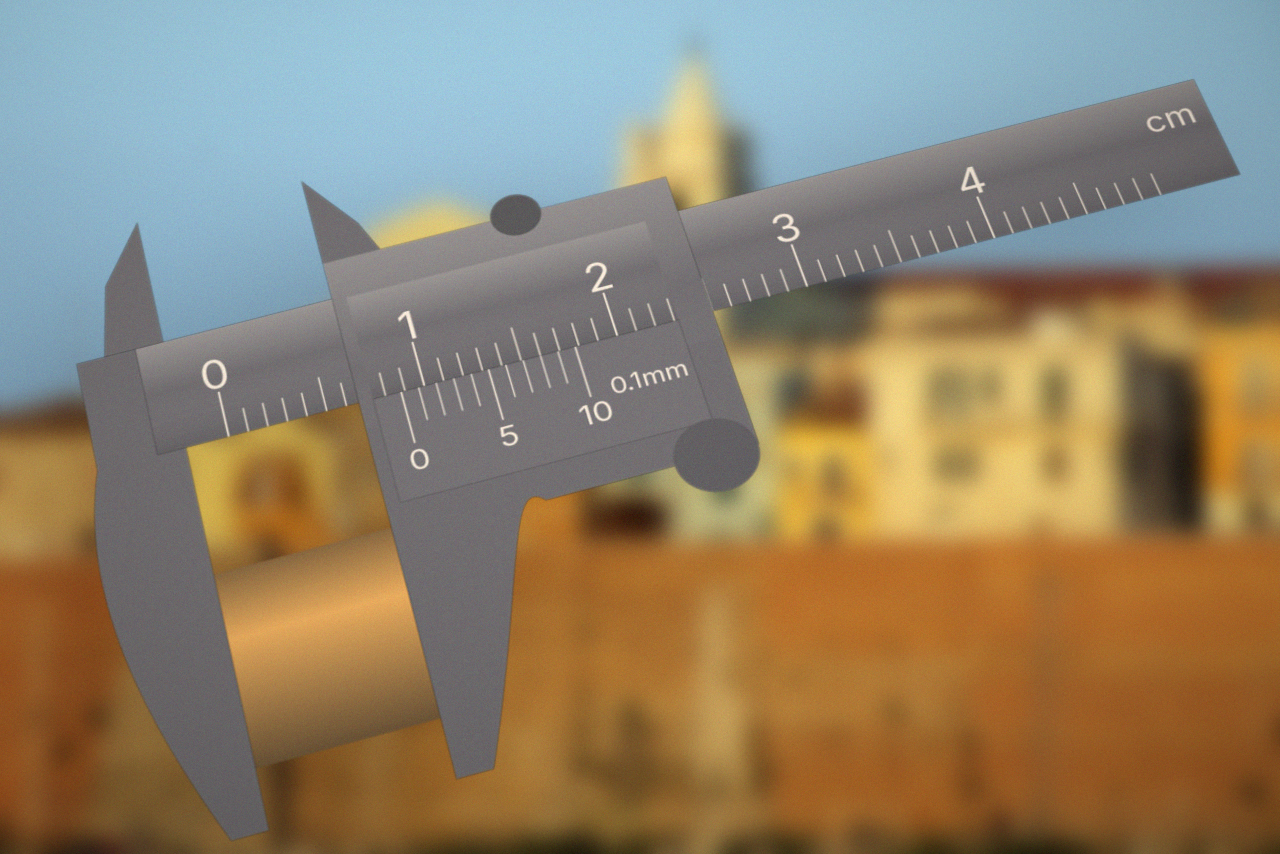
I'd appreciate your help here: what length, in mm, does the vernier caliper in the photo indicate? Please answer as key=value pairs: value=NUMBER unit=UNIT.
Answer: value=8.8 unit=mm
